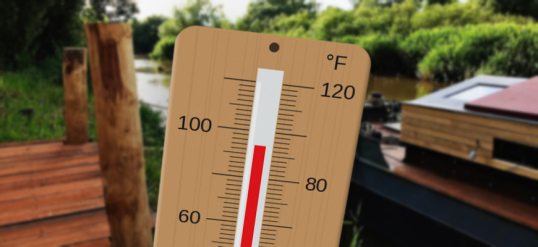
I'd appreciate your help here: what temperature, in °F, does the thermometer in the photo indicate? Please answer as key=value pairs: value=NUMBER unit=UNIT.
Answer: value=94 unit=°F
